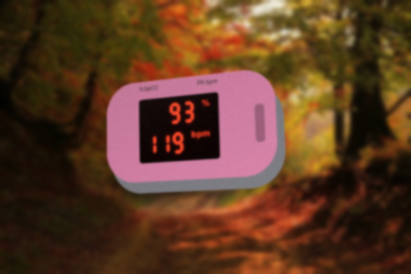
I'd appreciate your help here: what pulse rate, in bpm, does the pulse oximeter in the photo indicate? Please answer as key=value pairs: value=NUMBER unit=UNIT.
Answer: value=119 unit=bpm
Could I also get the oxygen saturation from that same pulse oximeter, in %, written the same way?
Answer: value=93 unit=%
